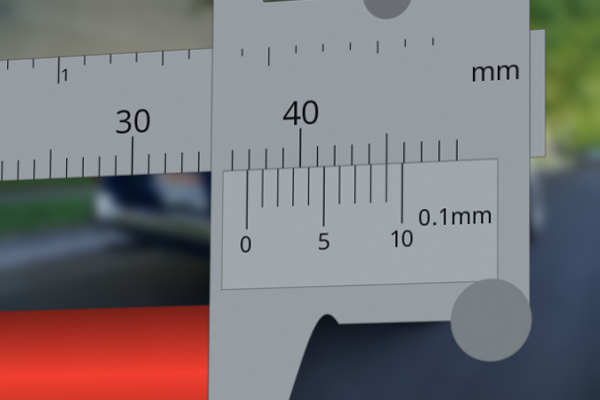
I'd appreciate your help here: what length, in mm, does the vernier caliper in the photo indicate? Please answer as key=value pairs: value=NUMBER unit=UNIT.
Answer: value=36.9 unit=mm
